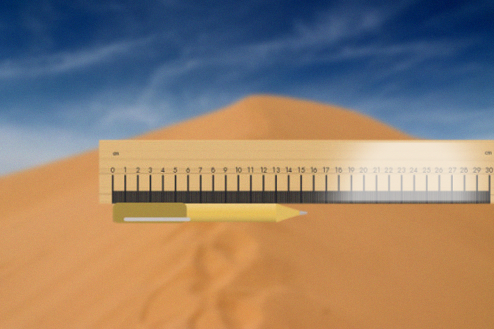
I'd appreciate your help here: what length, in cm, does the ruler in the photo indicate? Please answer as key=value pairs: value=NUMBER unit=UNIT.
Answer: value=15.5 unit=cm
